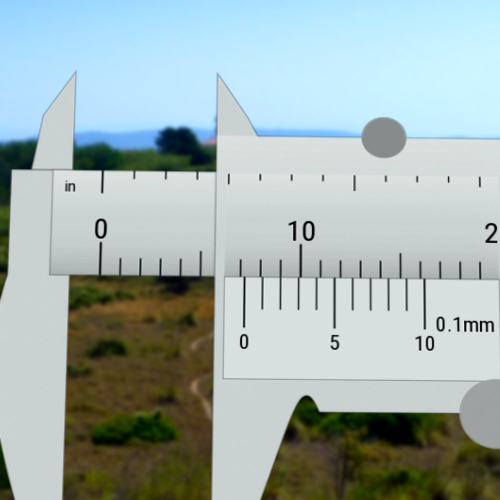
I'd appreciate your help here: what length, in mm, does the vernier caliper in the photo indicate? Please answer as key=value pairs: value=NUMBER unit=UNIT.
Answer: value=7.2 unit=mm
